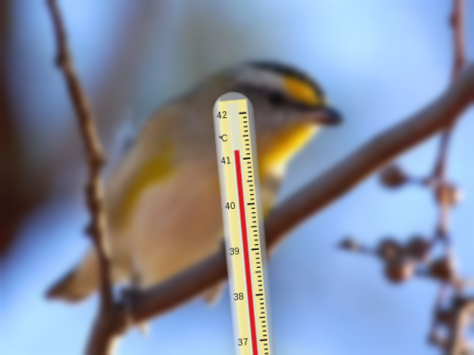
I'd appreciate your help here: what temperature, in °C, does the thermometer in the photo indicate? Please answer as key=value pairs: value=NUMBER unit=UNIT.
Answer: value=41.2 unit=°C
